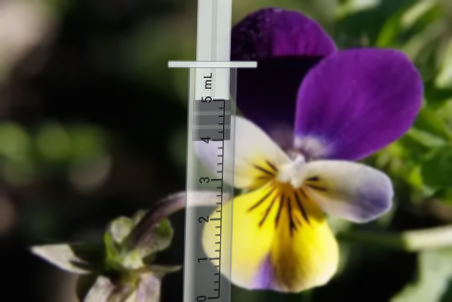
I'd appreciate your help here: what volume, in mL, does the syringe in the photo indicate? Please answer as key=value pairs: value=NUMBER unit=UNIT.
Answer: value=4 unit=mL
